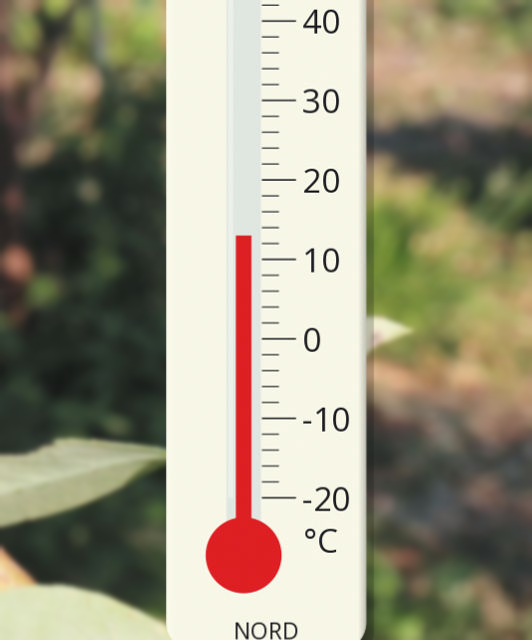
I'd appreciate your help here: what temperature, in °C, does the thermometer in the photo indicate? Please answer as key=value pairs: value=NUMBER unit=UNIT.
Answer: value=13 unit=°C
